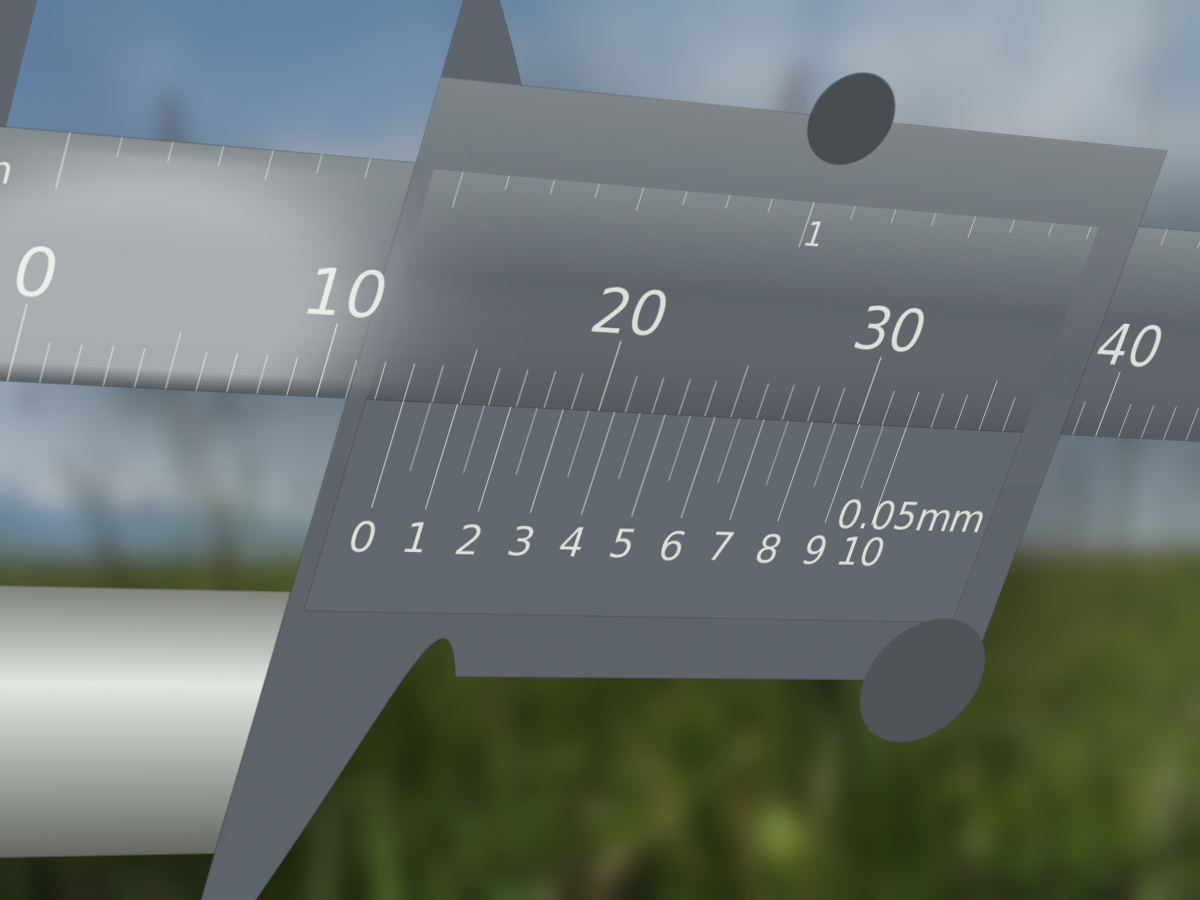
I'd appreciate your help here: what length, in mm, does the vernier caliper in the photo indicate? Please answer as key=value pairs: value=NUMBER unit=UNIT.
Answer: value=13.00 unit=mm
